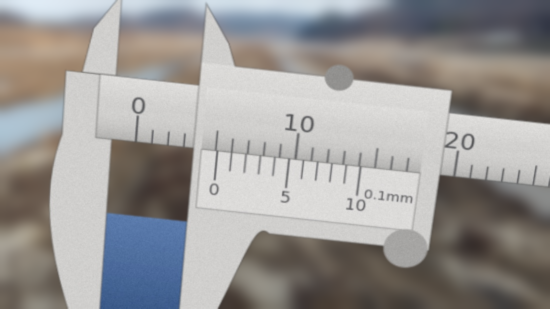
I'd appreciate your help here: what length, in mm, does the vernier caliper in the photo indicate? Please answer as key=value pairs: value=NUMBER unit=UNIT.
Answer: value=5.1 unit=mm
